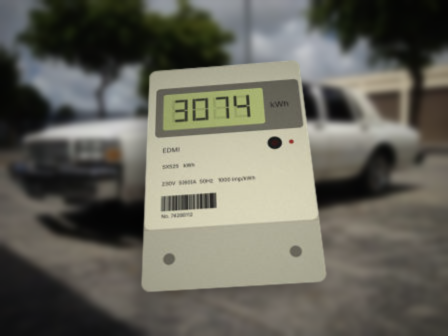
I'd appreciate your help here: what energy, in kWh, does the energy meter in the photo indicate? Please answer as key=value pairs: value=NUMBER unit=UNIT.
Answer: value=3074 unit=kWh
